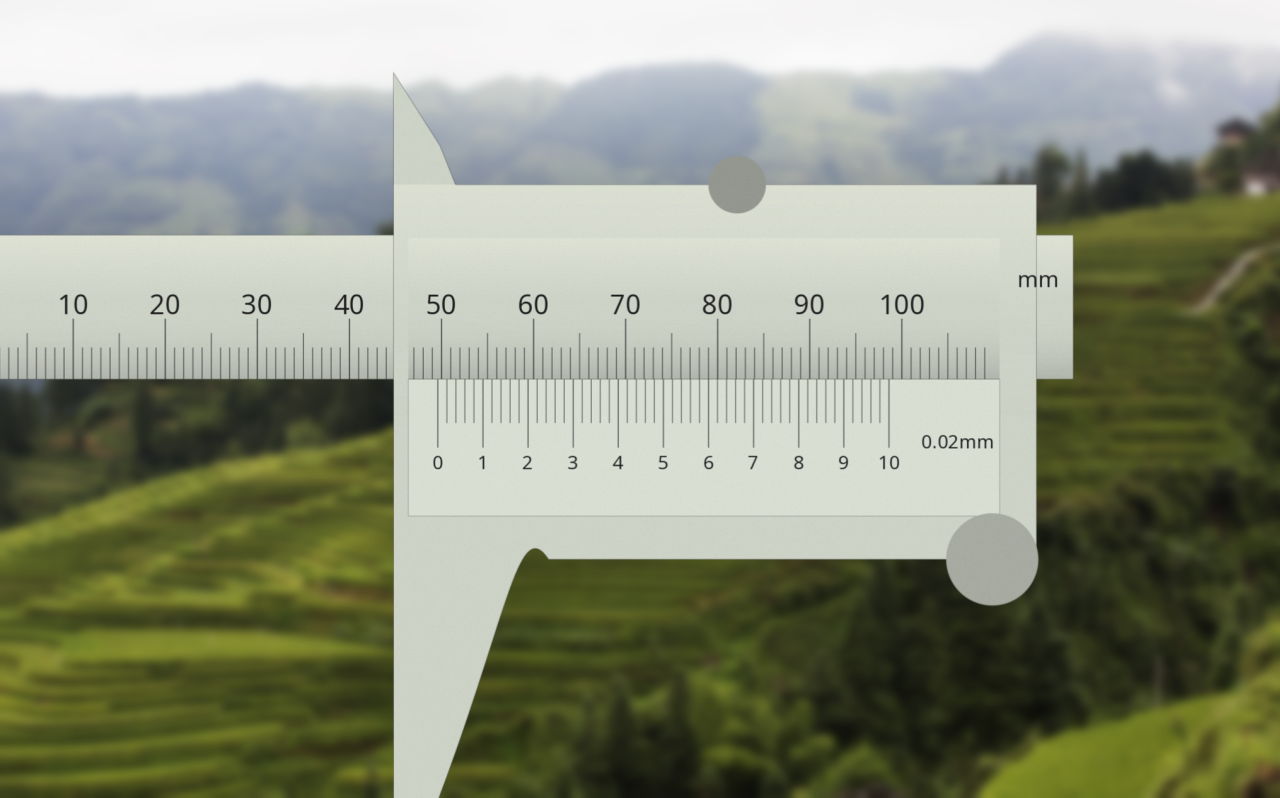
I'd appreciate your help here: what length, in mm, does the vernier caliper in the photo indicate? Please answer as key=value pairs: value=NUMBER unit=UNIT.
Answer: value=49.6 unit=mm
